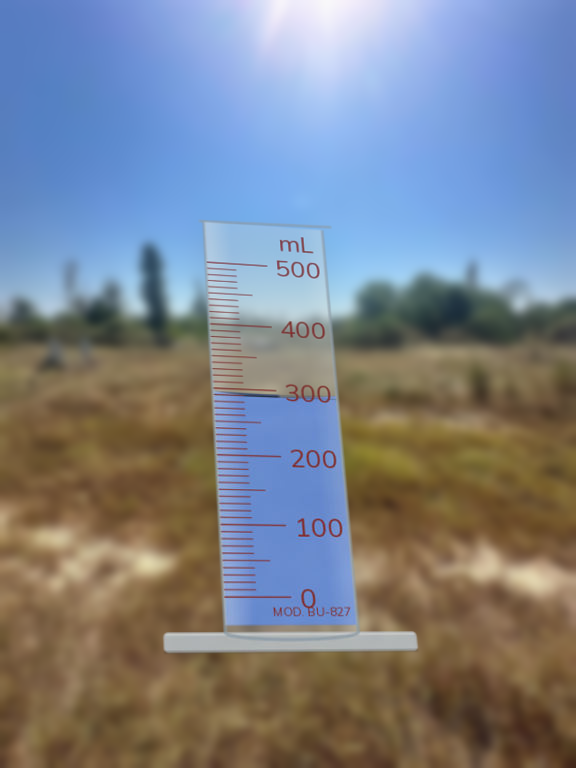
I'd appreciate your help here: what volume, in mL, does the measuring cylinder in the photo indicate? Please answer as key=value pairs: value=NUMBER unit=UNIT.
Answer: value=290 unit=mL
